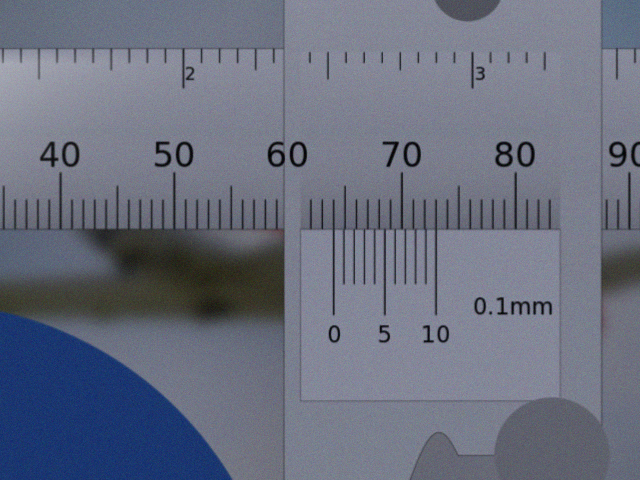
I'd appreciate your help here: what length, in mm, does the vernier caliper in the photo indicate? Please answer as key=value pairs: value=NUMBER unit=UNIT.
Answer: value=64.0 unit=mm
